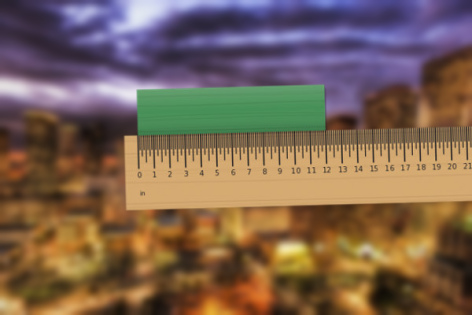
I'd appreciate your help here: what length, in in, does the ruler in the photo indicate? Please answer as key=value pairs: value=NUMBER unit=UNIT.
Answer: value=12 unit=in
